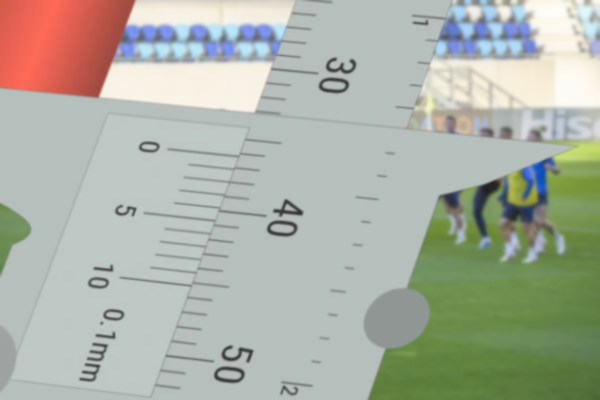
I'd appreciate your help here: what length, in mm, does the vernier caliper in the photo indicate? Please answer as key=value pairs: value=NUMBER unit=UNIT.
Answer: value=36.2 unit=mm
